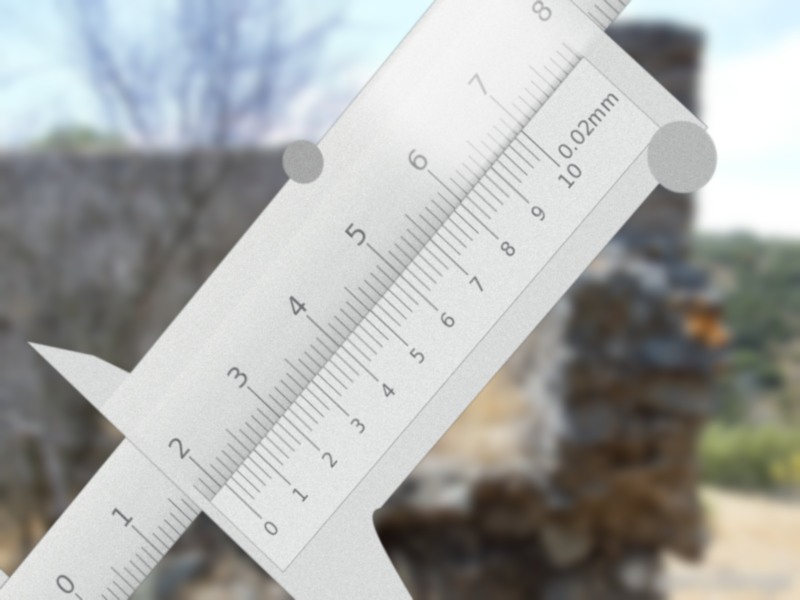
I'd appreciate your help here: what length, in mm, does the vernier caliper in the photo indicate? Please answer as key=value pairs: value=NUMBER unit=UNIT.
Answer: value=20.6 unit=mm
